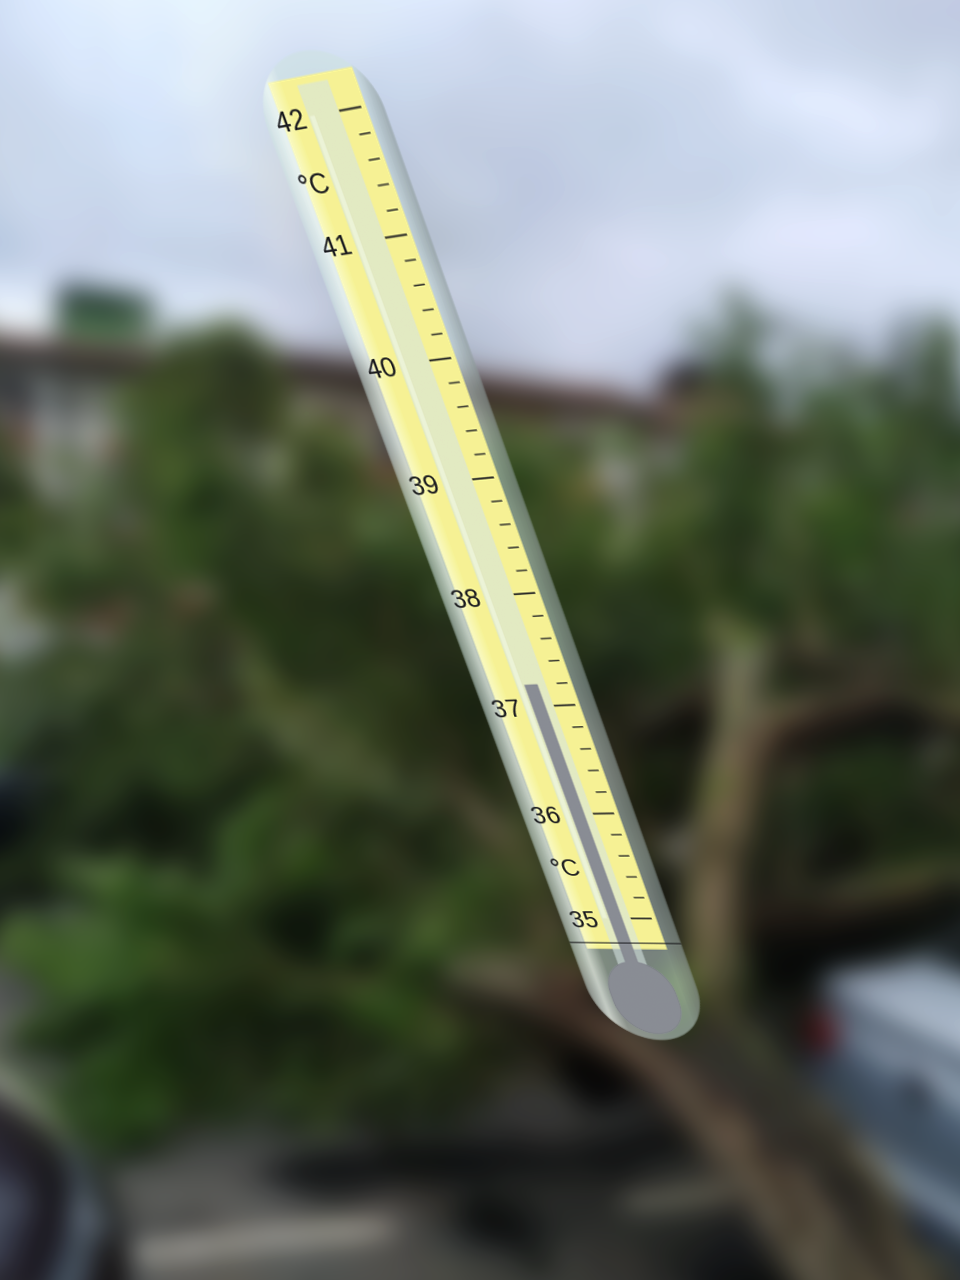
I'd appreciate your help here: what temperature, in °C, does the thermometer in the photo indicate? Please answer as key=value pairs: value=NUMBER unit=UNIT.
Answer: value=37.2 unit=°C
